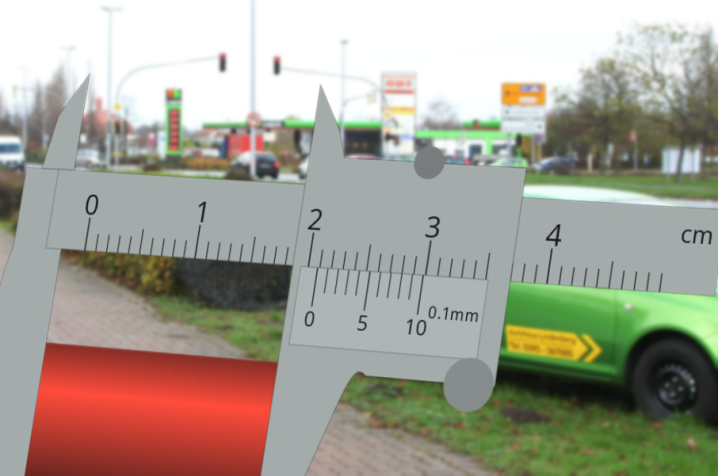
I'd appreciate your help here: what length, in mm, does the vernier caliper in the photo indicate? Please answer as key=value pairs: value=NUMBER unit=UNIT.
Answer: value=20.8 unit=mm
